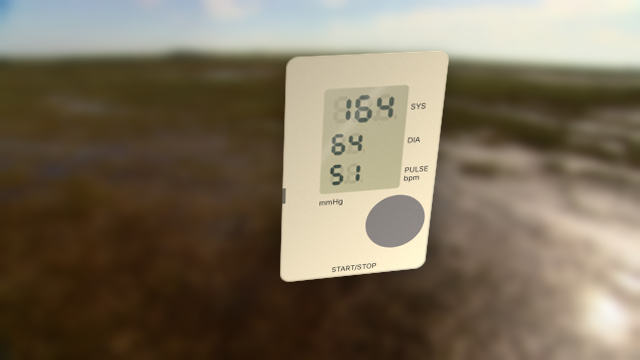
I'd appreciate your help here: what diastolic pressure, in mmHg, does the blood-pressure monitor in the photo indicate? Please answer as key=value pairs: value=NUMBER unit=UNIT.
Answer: value=64 unit=mmHg
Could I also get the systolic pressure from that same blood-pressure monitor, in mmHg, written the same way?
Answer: value=164 unit=mmHg
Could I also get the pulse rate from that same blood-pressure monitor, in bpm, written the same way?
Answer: value=51 unit=bpm
